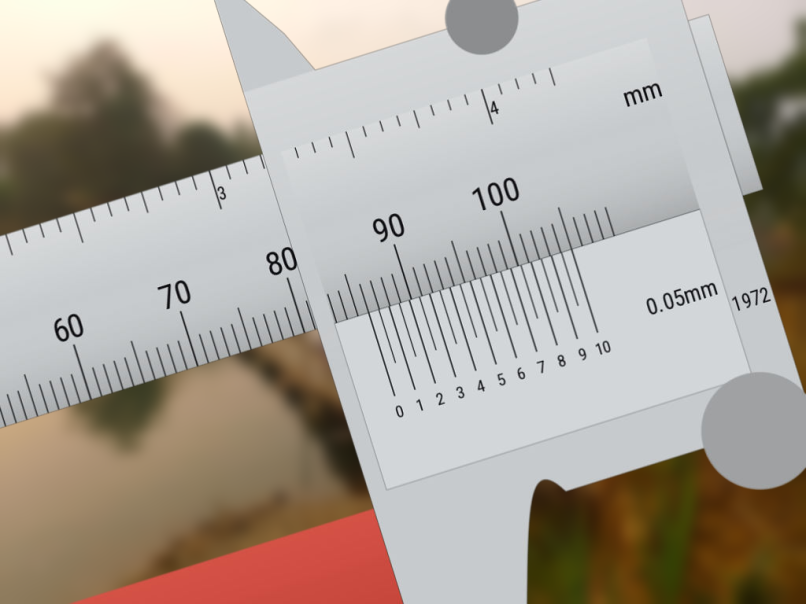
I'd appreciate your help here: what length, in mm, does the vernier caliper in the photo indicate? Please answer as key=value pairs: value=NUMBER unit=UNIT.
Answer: value=86.0 unit=mm
